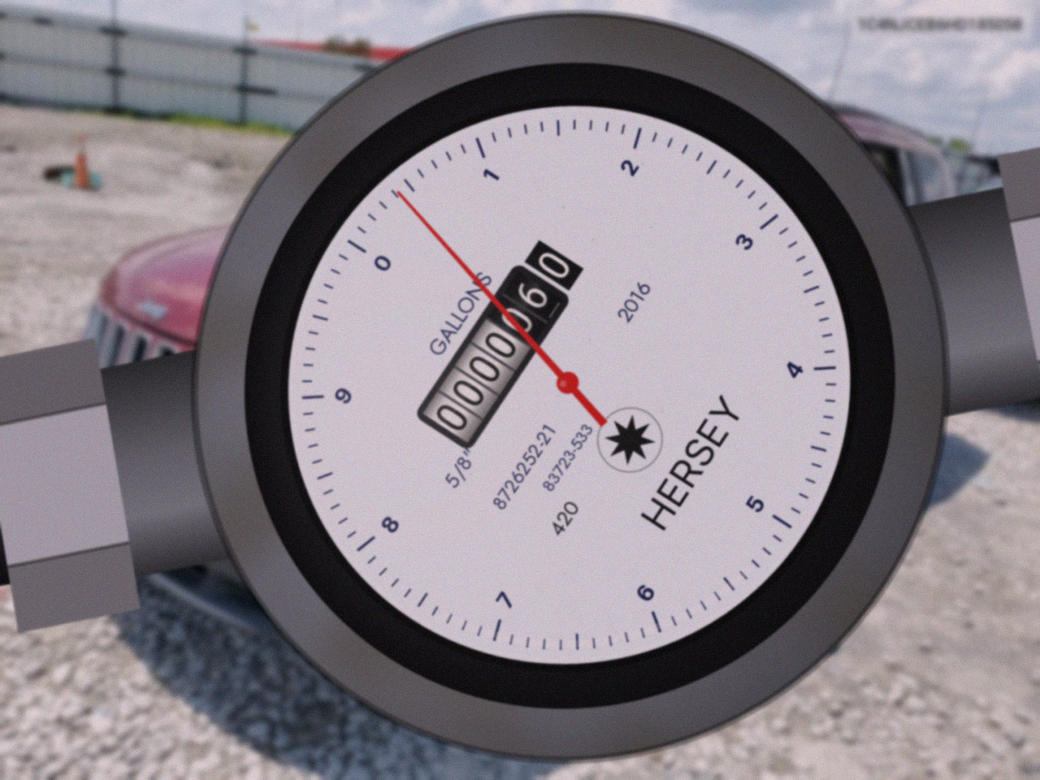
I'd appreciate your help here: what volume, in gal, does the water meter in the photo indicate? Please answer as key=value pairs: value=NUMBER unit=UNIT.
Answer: value=60.4 unit=gal
